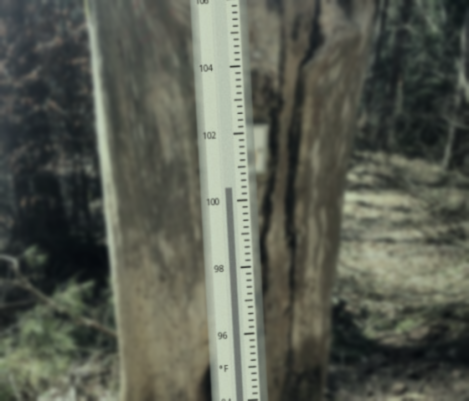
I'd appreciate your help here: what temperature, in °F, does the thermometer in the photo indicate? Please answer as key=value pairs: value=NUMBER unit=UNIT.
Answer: value=100.4 unit=°F
